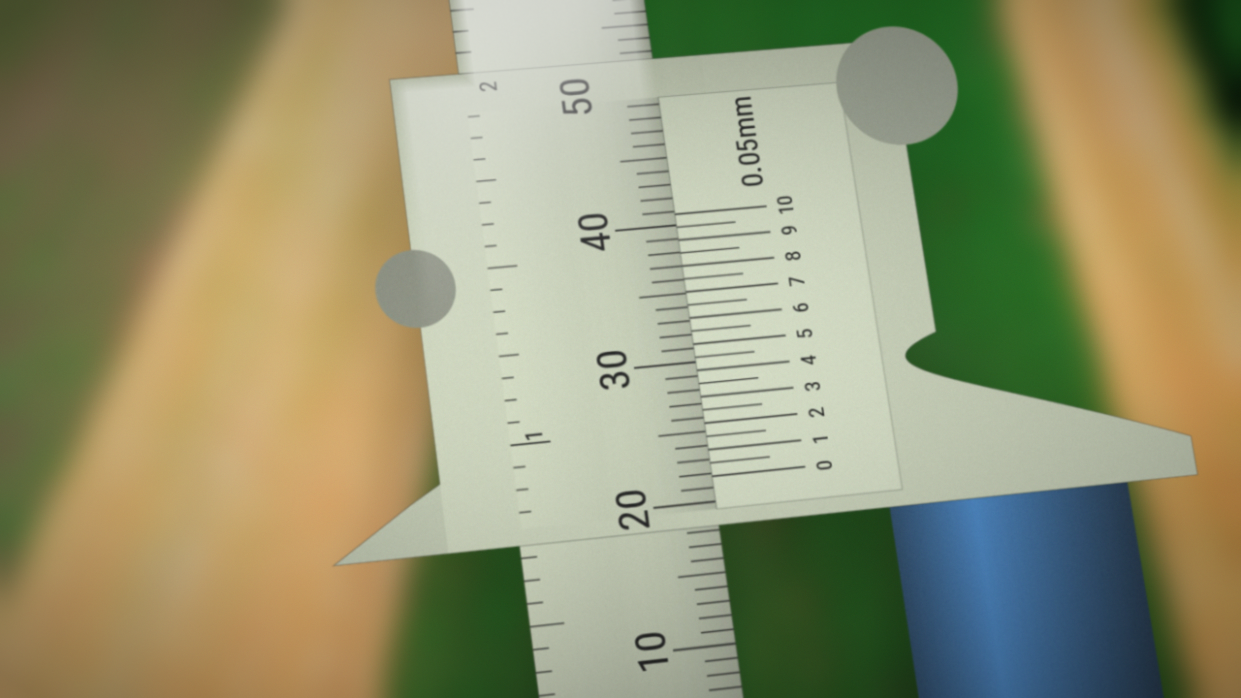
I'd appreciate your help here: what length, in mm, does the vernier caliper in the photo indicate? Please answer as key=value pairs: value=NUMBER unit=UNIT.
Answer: value=21.8 unit=mm
